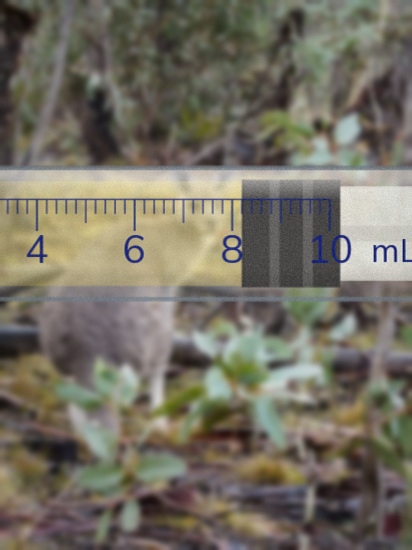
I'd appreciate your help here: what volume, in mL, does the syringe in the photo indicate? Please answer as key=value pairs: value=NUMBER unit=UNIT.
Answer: value=8.2 unit=mL
